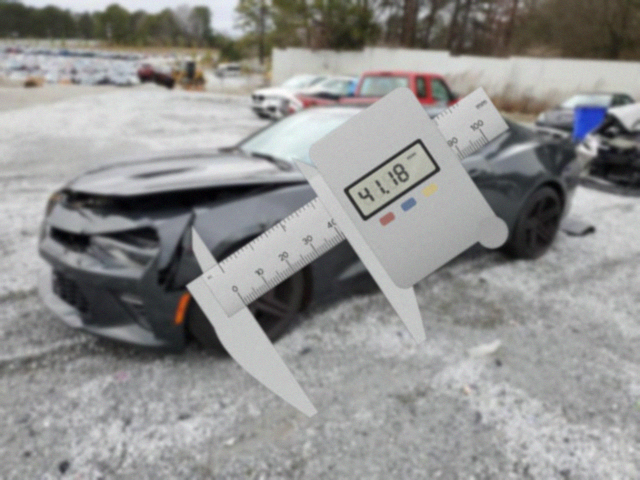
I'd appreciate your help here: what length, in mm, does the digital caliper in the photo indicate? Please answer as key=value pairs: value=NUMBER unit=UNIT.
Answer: value=41.18 unit=mm
